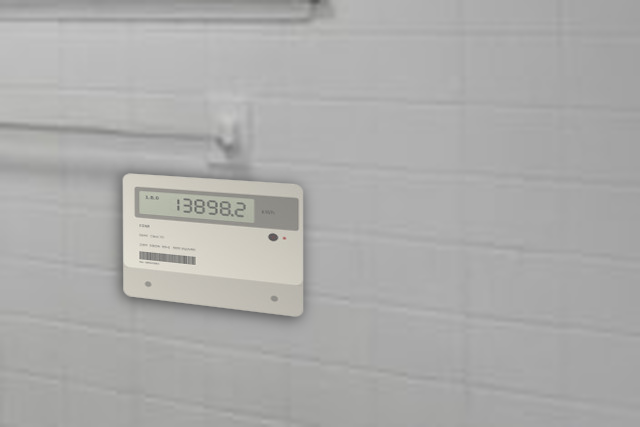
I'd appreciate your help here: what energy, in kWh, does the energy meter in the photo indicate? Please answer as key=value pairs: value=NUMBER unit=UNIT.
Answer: value=13898.2 unit=kWh
